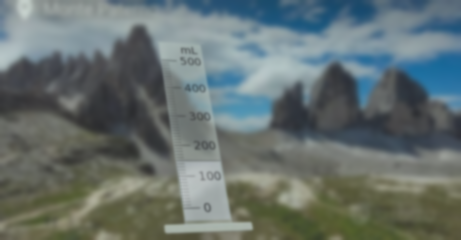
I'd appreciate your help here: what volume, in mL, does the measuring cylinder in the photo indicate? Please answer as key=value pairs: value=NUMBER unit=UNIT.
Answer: value=150 unit=mL
